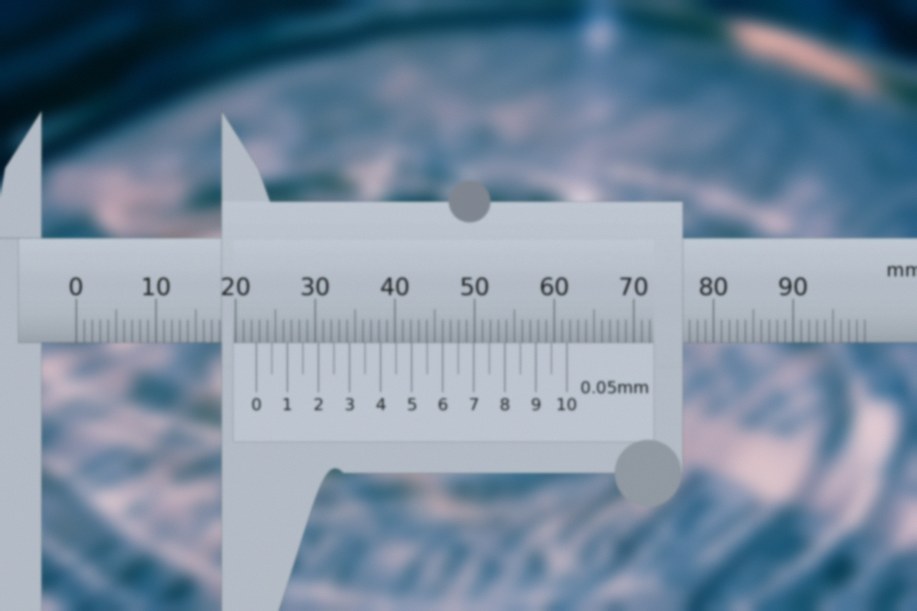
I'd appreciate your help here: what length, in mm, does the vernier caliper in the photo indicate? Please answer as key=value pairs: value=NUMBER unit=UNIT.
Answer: value=22.6 unit=mm
